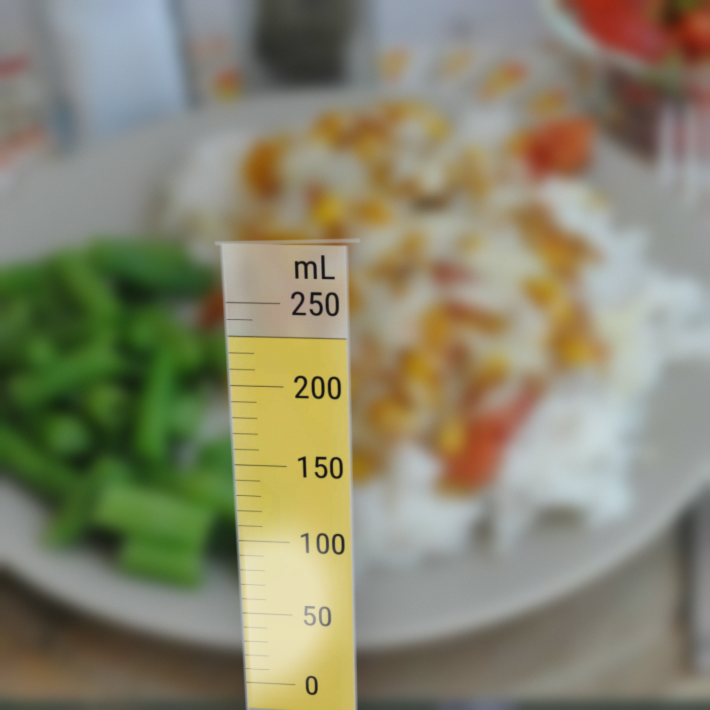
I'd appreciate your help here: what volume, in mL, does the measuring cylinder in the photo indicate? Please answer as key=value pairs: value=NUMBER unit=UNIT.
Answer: value=230 unit=mL
